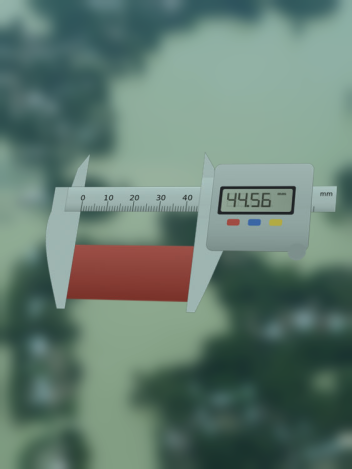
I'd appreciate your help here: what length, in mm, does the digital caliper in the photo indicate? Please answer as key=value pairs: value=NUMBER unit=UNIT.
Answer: value=44.56 unit=mm
